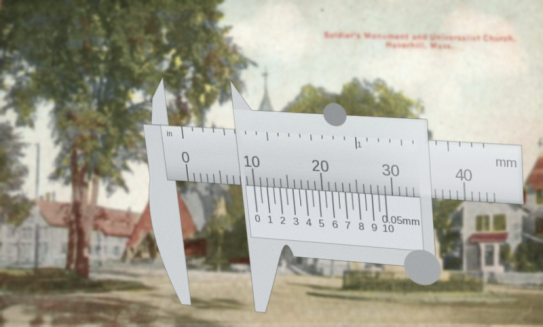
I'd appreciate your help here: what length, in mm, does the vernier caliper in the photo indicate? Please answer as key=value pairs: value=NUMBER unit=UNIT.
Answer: value=10.0 unit=mm
